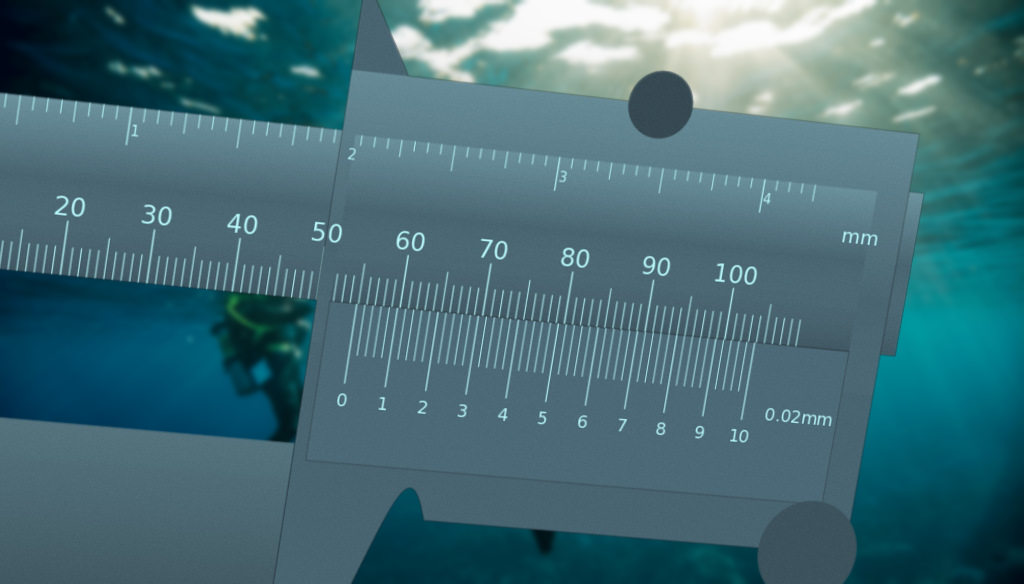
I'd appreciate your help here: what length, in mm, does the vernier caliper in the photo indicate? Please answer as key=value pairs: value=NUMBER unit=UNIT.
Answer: value=54.8 unit=mm
